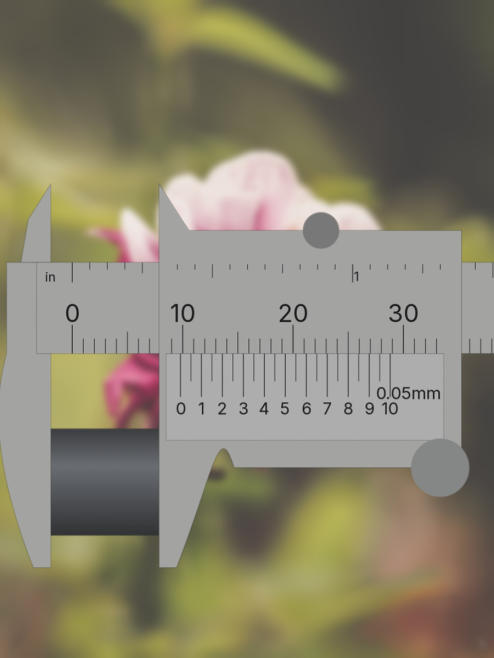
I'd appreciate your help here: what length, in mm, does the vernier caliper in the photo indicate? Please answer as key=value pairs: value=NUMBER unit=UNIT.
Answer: value=9.8 unit=mm
